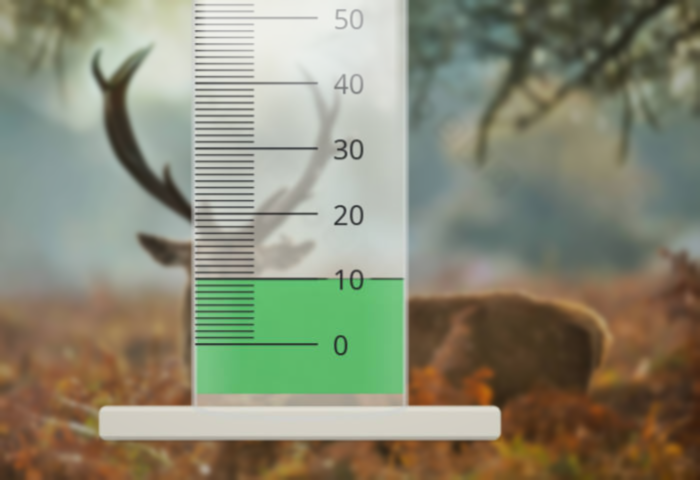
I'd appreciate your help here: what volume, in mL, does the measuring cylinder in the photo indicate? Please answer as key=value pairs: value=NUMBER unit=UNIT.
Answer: value=10 unit=mL
